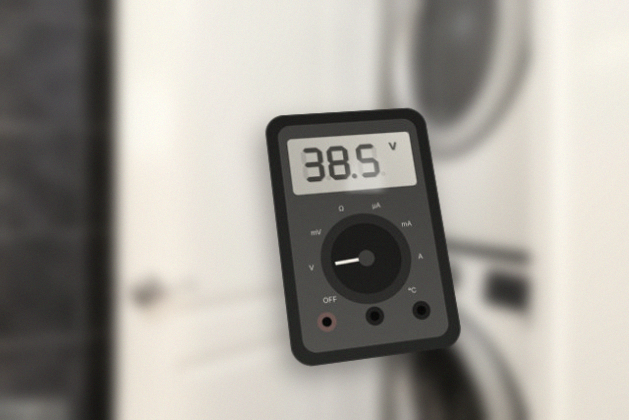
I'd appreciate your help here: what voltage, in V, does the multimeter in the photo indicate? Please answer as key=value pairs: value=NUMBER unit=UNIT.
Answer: value=38.5 unit=V
